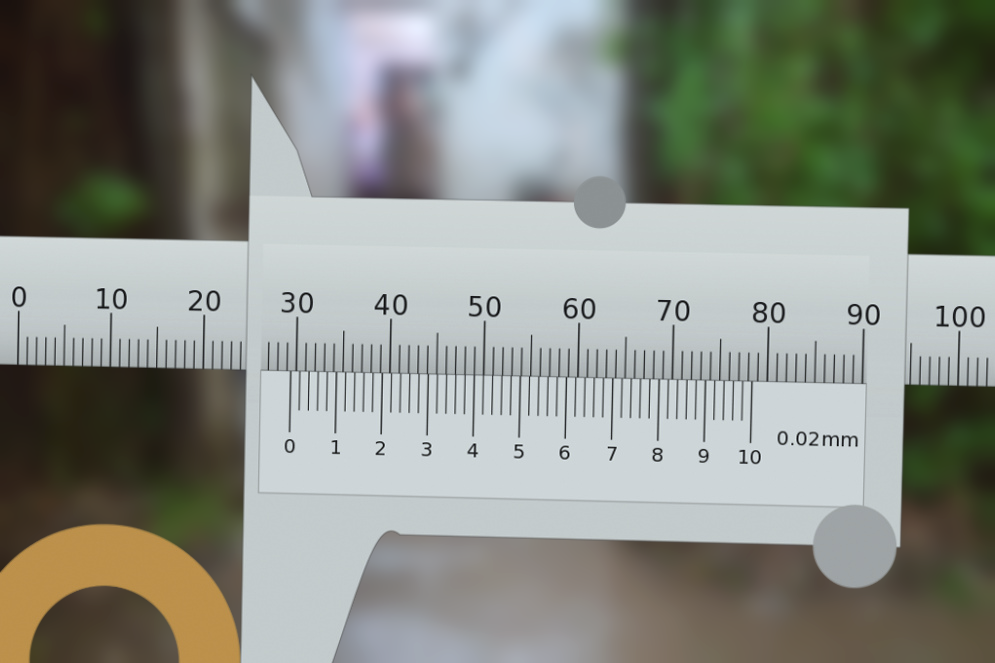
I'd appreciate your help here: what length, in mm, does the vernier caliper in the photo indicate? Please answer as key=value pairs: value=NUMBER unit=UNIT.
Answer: value=29.4 unit=mm
